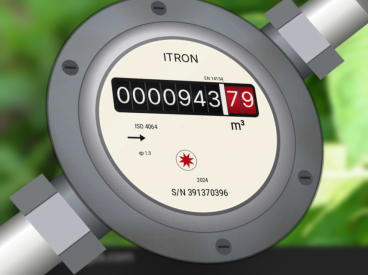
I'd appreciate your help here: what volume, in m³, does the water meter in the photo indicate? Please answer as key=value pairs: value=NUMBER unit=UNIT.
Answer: value=943.79 unit=m³
